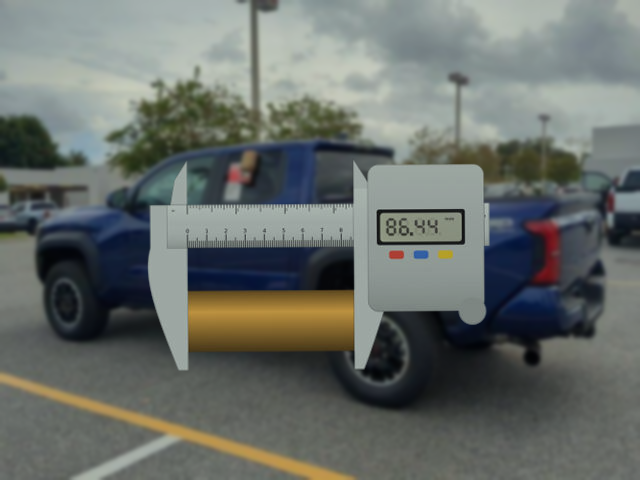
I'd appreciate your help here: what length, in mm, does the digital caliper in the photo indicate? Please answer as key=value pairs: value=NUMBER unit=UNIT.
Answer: value=86.44 unit=mm
